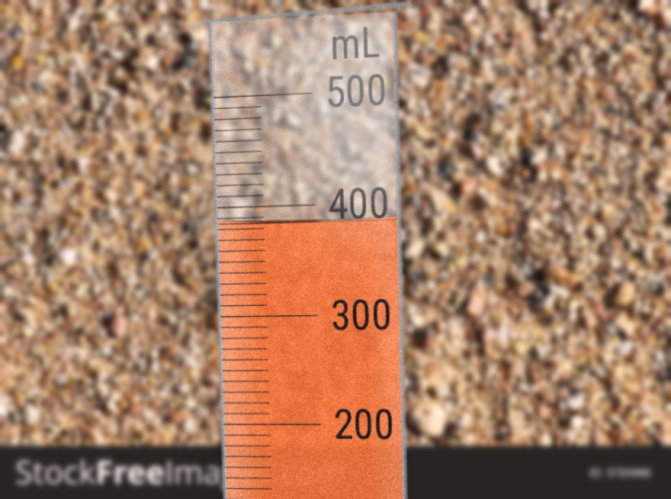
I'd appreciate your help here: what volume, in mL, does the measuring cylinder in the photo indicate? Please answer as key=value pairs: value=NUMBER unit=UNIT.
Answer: value=385 unit=mL
